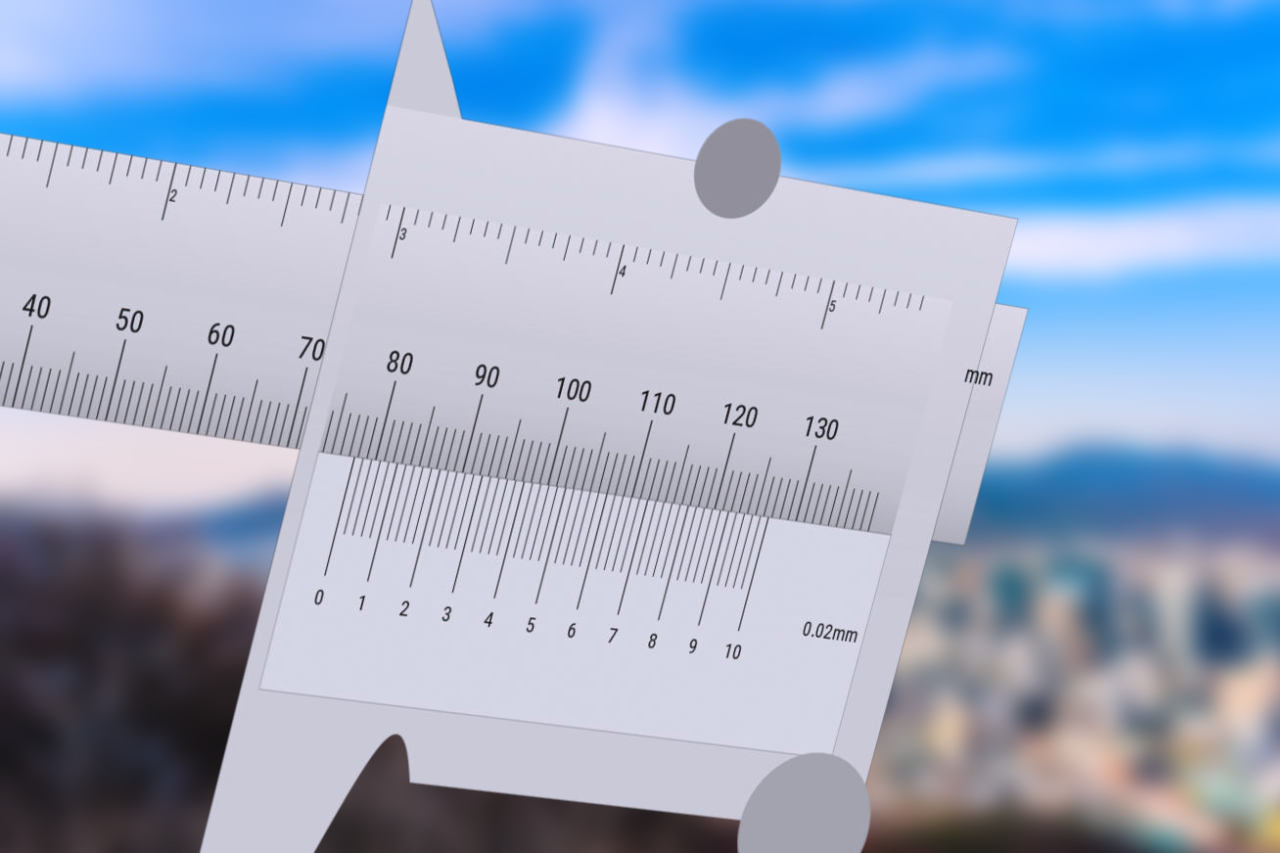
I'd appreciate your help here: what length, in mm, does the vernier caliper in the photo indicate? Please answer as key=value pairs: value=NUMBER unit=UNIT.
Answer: value=77.6 unit=mm
